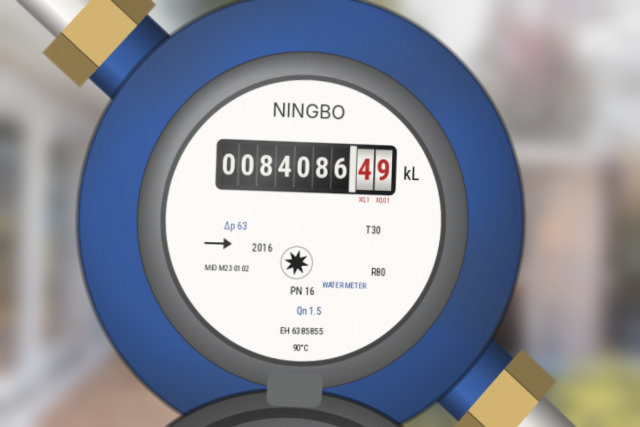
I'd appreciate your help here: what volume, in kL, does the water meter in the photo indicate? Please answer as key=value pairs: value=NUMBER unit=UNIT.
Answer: value=84086.49 unit=kL
